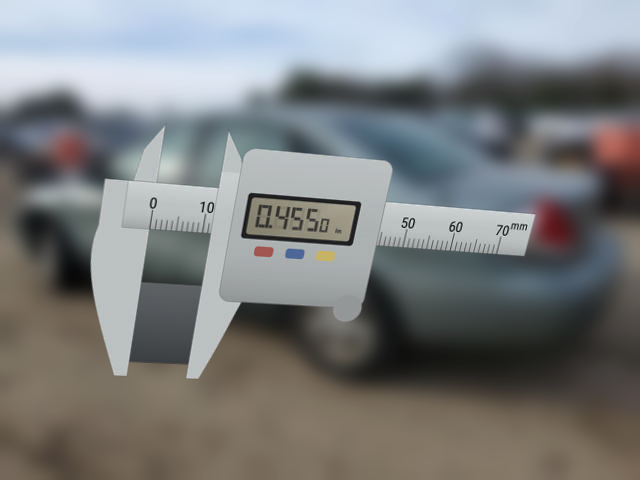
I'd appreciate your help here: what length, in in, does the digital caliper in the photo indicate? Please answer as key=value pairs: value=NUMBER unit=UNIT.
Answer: value=0.4550 unit=in
